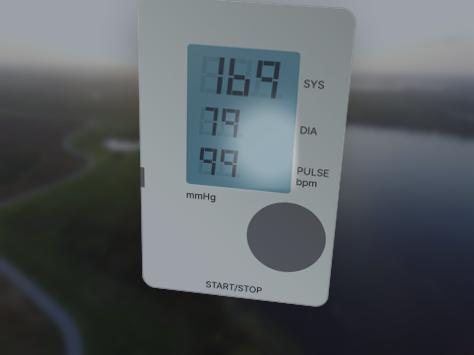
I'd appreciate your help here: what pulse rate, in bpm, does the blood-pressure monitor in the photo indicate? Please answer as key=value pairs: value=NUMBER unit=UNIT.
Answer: value=99 unit=bpm
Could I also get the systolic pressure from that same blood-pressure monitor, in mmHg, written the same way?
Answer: value=169 unit=mmHg
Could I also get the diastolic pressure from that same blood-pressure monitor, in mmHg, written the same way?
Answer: value=79 unit=mmHg
